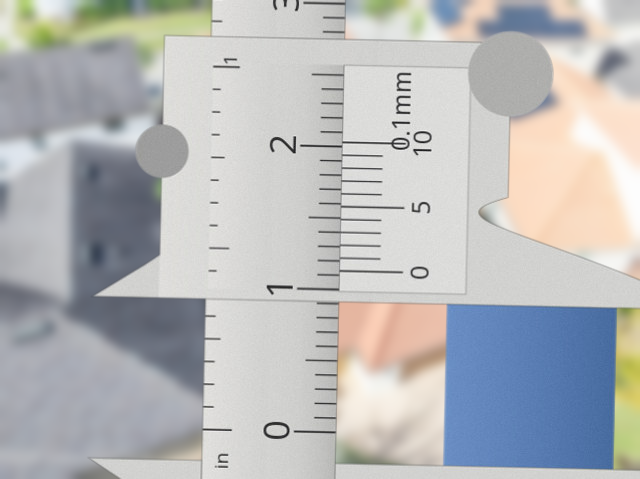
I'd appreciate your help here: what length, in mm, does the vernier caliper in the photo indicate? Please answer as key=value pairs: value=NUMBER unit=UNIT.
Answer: value=11.3 unit=mm
